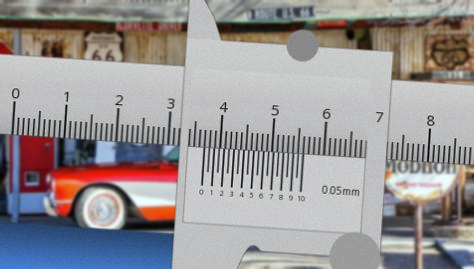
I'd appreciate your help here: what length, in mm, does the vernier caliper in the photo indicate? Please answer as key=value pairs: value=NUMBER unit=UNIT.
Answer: value=37.0 unit=mm
